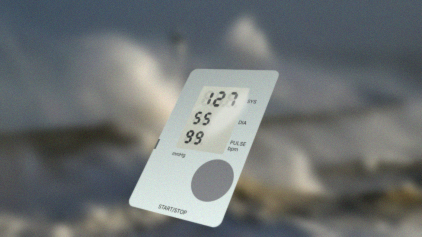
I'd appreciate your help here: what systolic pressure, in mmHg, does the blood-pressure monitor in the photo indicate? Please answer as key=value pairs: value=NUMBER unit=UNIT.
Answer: value=127 unit=mmHg
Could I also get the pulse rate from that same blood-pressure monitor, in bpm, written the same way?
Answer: value=99 unit=bpm
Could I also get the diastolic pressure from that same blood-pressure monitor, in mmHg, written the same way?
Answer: value=55 unit=mmHg
